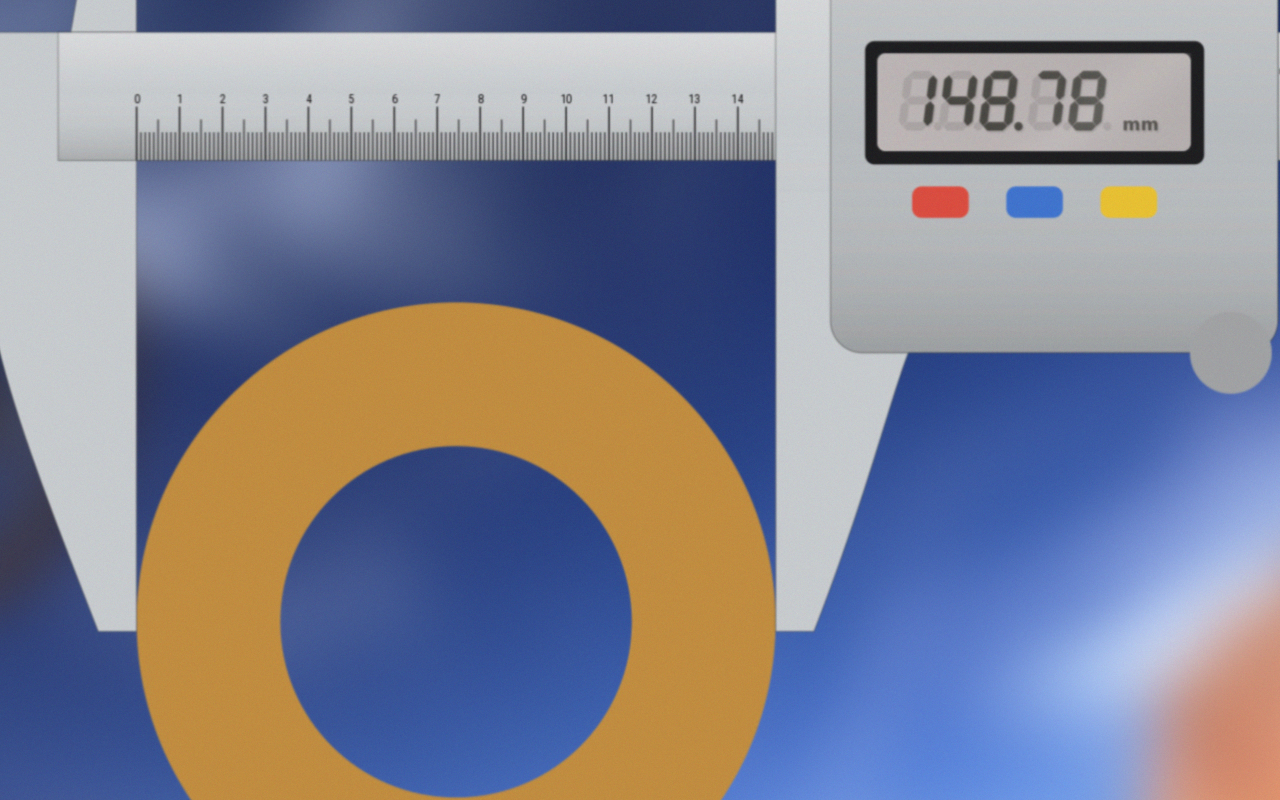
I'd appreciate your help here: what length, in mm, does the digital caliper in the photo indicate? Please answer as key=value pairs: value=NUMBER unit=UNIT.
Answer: value=148.78 unit=mm
